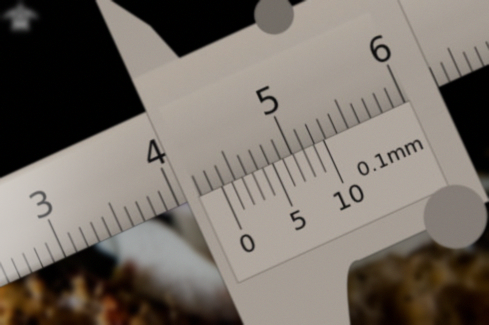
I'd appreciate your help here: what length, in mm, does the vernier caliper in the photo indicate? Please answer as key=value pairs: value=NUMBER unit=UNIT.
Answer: value=43.8 unit=mm
